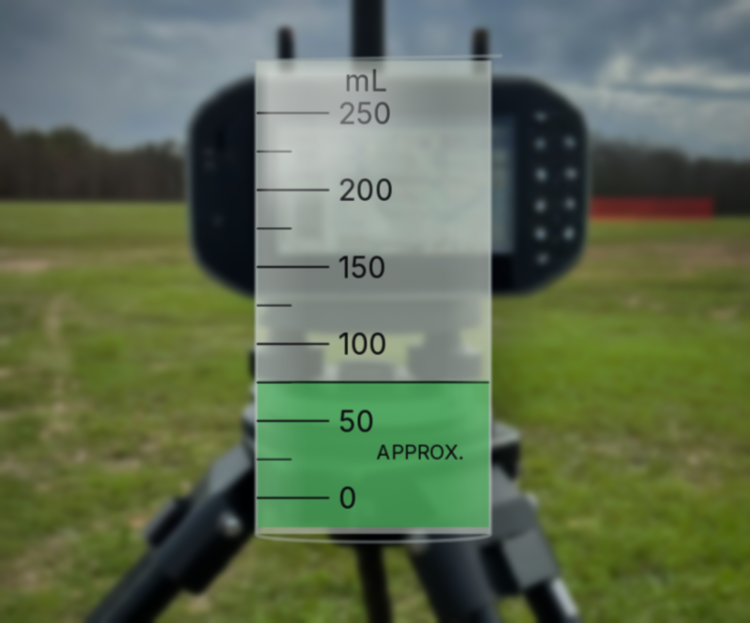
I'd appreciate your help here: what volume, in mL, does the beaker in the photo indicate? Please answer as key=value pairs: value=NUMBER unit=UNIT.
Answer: value=75 unit=mL
